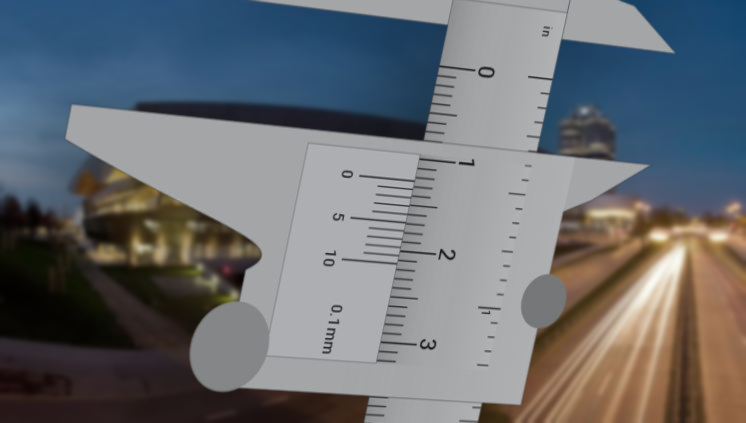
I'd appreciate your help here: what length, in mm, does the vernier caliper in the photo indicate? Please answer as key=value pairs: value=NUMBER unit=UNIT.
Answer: value=12.4 unit=mm
